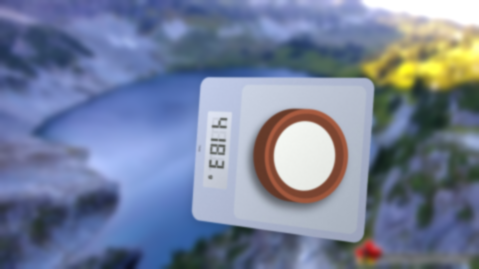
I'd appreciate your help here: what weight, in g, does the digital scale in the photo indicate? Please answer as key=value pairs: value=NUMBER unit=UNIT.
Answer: value=4183 unit=g
